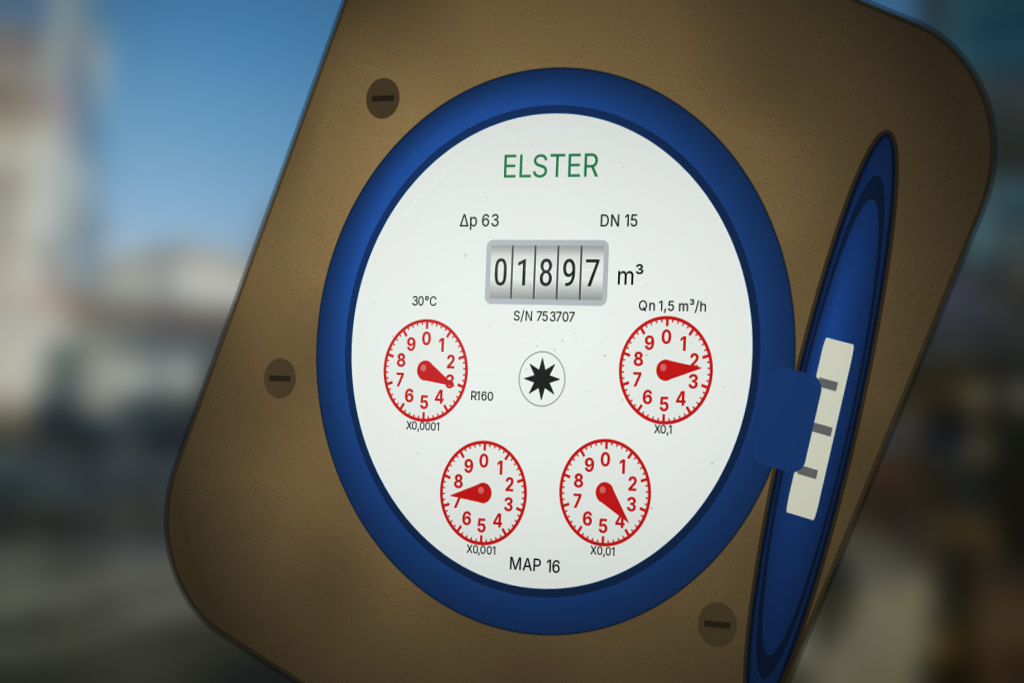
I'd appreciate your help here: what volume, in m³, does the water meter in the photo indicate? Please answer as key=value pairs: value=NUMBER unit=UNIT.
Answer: value=1897.2373 unit=m³
